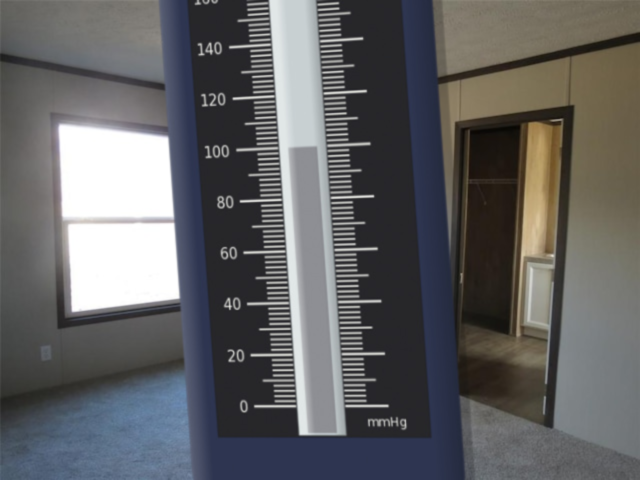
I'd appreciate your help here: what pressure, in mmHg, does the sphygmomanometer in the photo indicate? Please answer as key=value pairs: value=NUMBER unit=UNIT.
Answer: value=100 unit=mmHg
